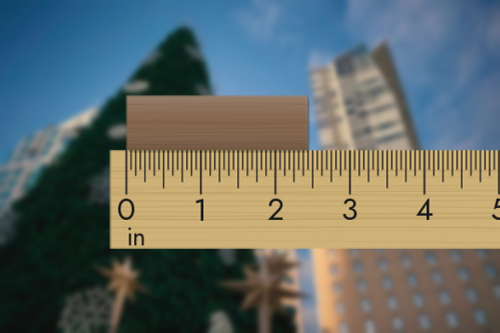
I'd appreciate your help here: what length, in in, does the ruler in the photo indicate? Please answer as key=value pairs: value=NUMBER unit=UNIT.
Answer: value=2.4375 unit=in
